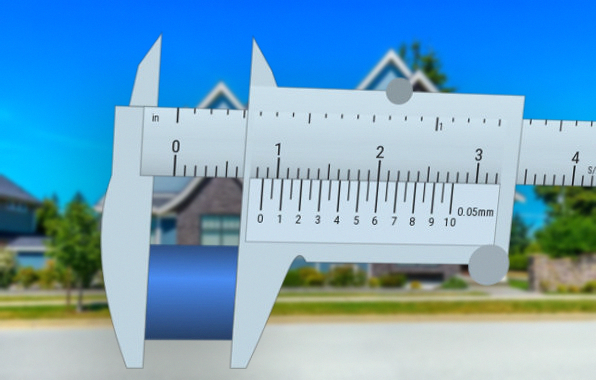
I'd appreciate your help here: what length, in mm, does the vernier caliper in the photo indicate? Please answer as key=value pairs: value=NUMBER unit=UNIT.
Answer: value=8.6 unit=mm
